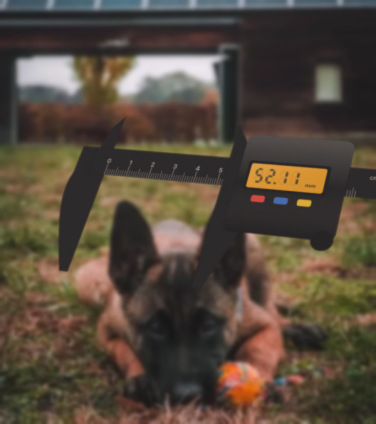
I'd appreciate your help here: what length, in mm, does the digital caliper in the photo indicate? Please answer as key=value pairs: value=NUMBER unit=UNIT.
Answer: value=52.11 unit=mm
